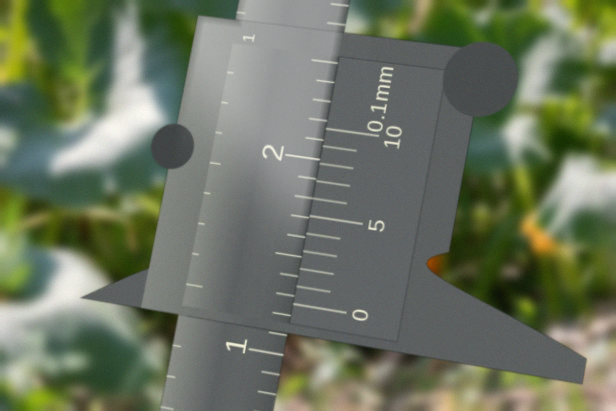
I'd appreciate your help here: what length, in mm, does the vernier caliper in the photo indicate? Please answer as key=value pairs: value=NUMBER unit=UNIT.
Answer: value=12.6 unit=mm
